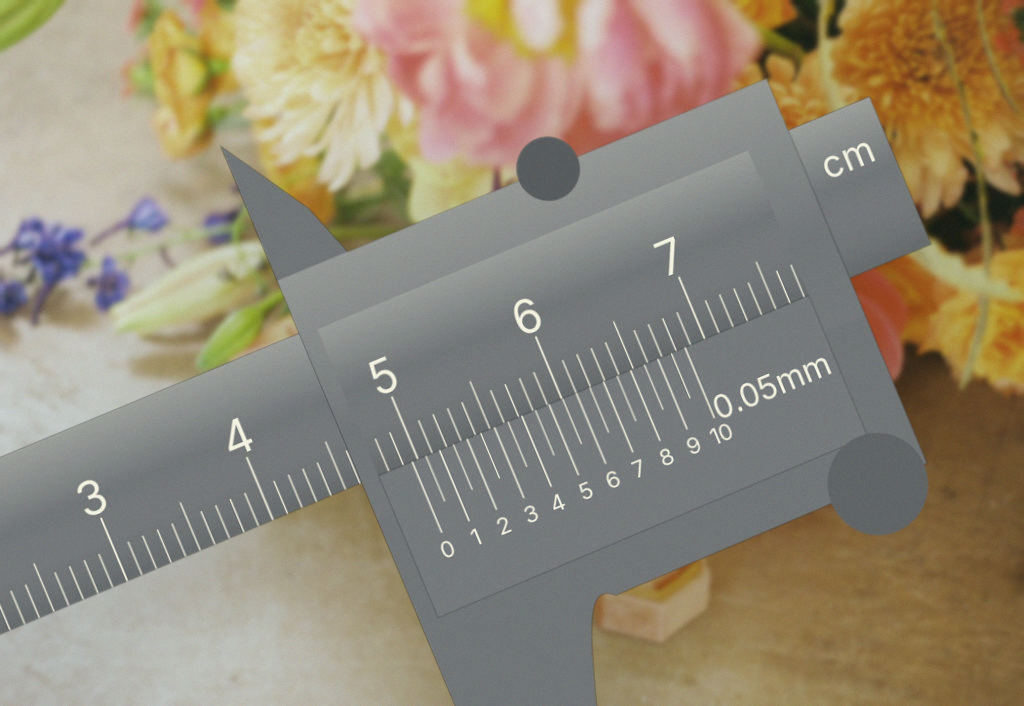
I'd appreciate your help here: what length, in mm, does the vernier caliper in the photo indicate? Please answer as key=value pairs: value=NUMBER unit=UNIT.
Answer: value=49.6 unit=mm
